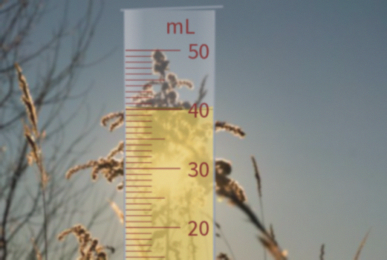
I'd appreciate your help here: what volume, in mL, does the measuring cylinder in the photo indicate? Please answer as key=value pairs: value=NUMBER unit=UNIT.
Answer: value=40 unit=mL
